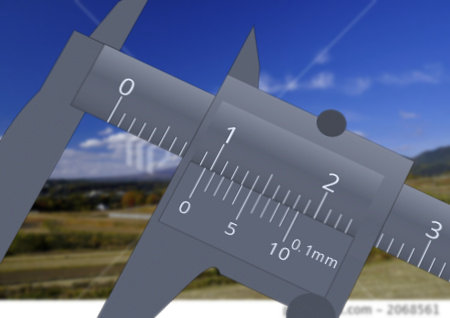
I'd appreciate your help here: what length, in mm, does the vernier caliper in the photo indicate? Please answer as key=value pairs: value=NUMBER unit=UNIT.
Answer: value=9.5 unit=mm
